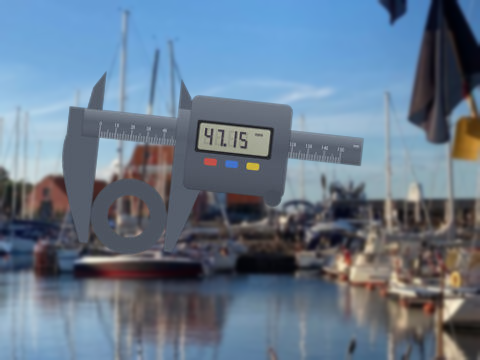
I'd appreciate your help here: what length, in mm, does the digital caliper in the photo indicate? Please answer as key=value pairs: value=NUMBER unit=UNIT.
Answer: value=47.15 unit=mm
